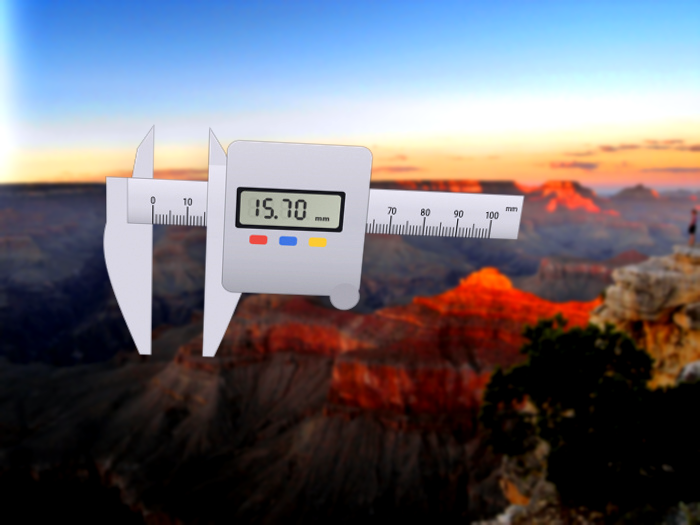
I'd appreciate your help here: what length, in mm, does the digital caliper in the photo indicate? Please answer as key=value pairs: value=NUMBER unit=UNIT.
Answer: value=15.70 unit=mm
